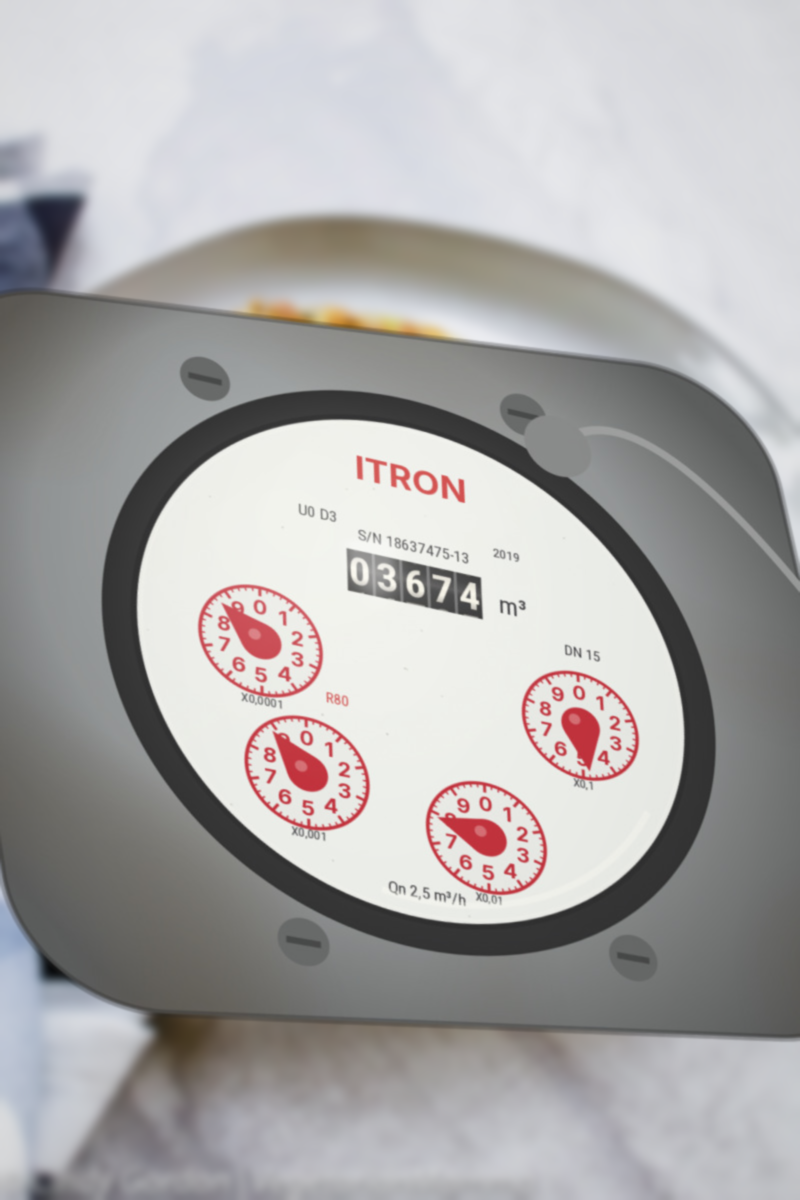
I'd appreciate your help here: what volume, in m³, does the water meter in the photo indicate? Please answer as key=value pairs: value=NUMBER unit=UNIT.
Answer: value=3674.4788 unit=m³
